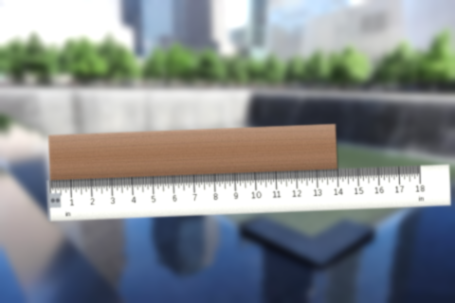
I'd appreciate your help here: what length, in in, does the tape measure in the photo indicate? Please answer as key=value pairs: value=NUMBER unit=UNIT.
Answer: value=14 unit=in
